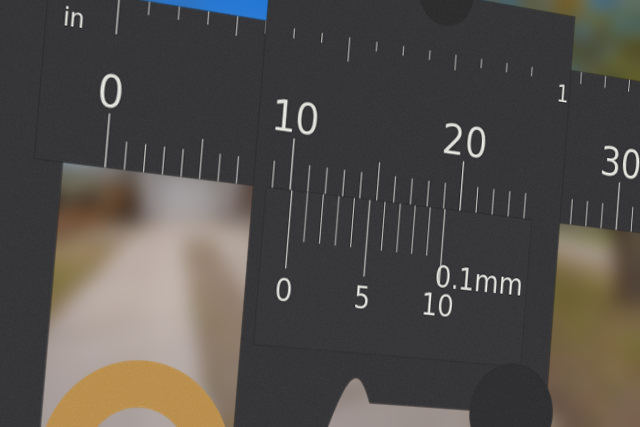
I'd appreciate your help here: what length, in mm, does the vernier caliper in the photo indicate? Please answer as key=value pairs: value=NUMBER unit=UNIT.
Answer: value=10.1 unit=mm
